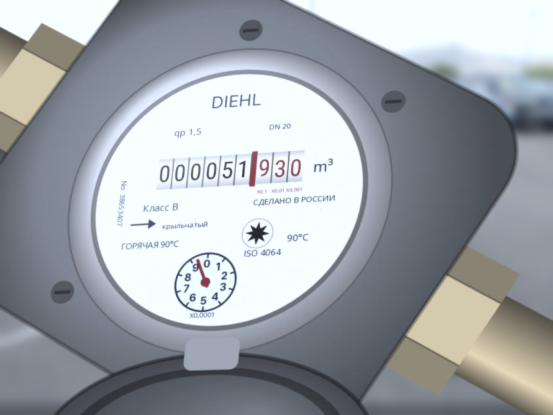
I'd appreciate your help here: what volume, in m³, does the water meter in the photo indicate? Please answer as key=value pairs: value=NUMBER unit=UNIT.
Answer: value=51.9299 unit=m³
